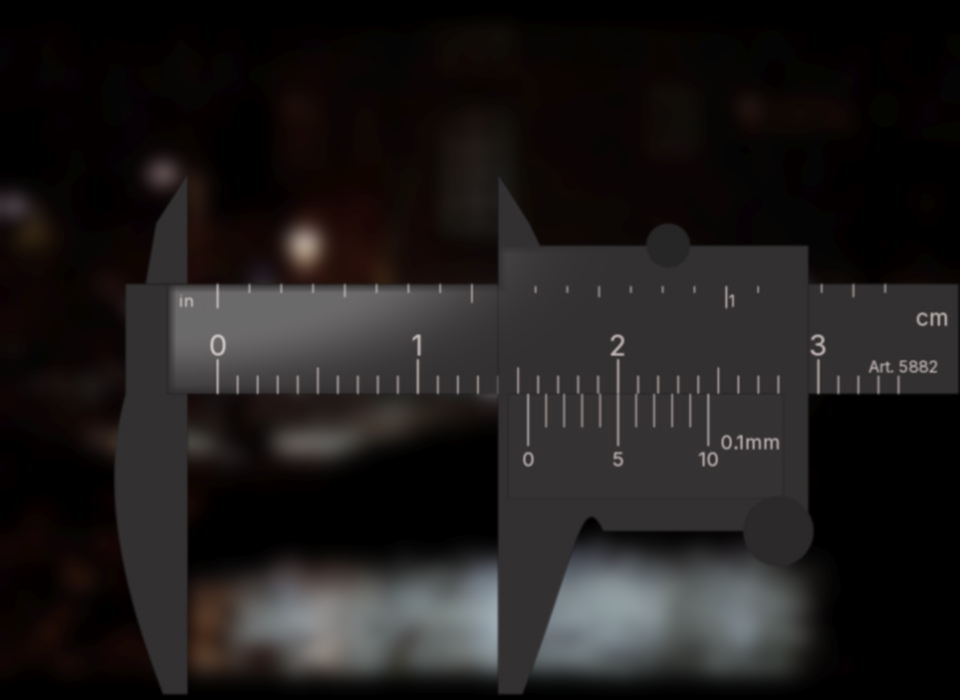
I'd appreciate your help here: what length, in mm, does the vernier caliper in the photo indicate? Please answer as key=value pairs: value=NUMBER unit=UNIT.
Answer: value=15.5 unit=mm
